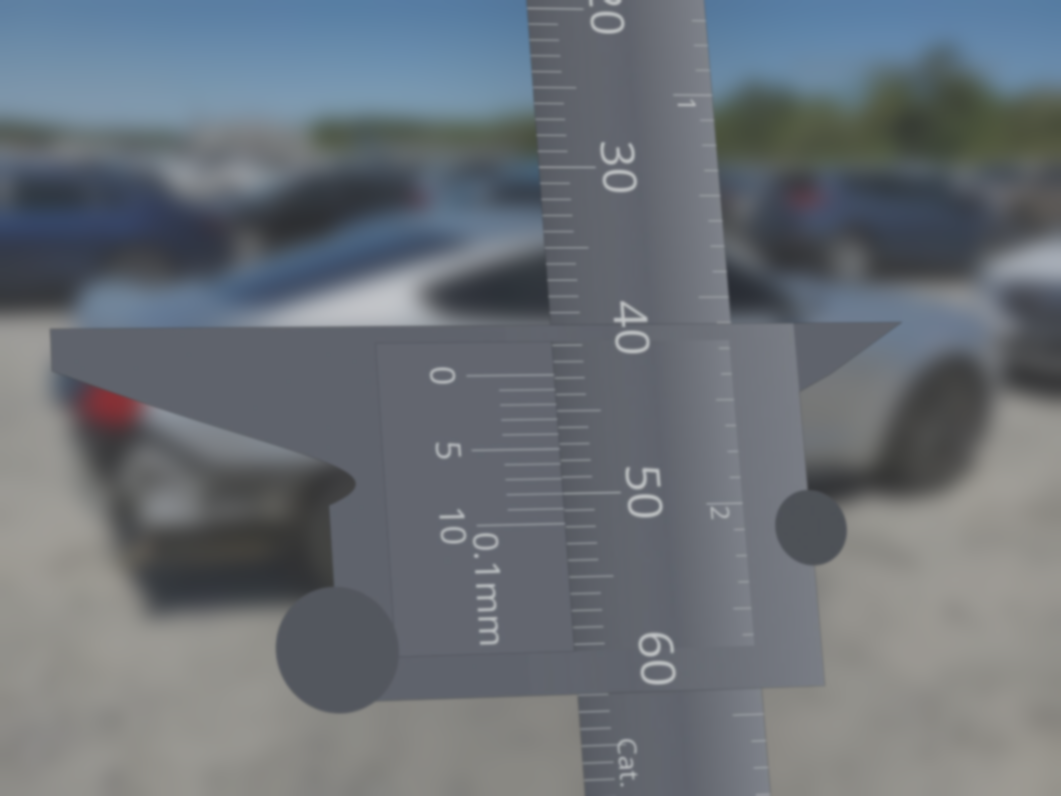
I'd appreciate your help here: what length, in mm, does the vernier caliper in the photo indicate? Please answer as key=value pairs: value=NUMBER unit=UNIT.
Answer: value=42.8 unit=mm
